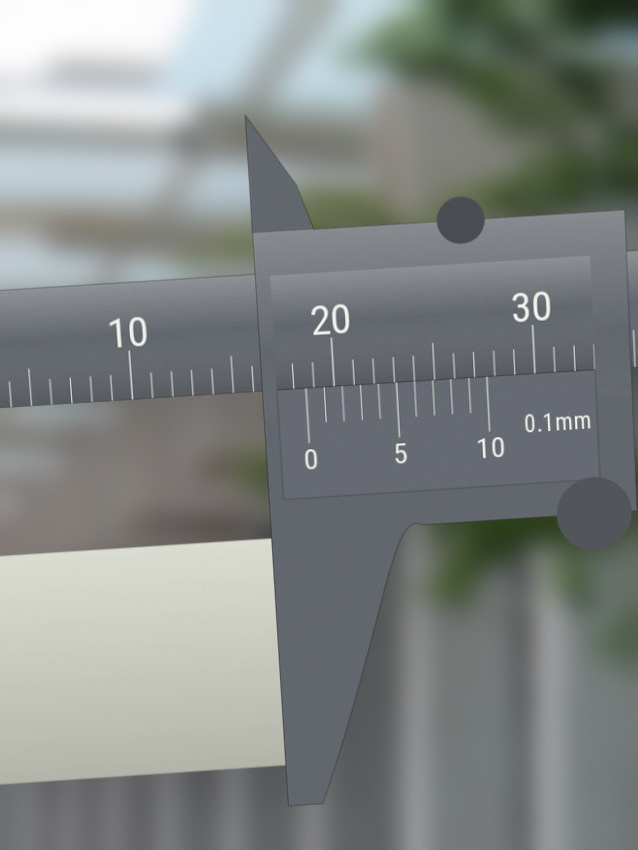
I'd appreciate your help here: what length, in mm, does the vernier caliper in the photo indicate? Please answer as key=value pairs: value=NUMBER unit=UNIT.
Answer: value=18.6 unit=mm
